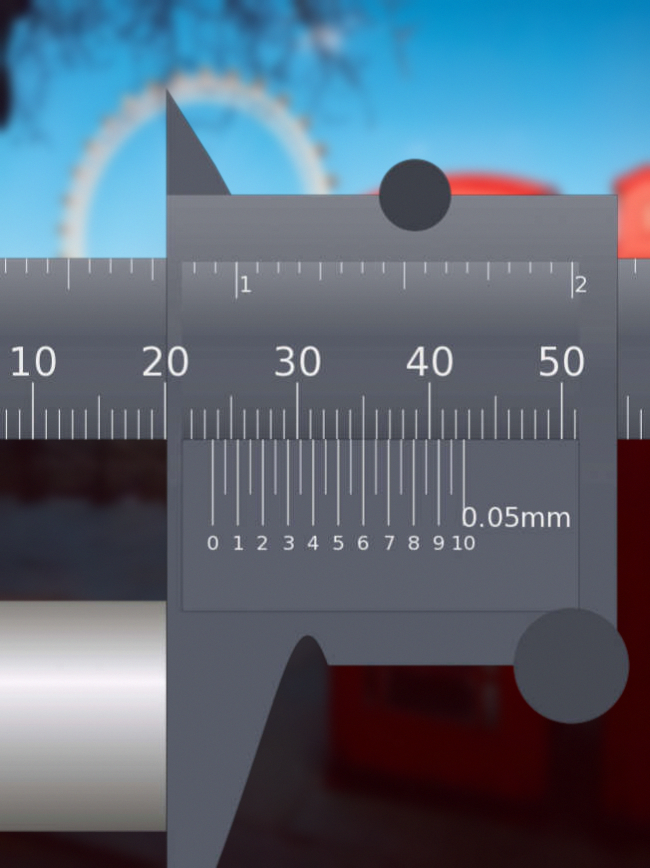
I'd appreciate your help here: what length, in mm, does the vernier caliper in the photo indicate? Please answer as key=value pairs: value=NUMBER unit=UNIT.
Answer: value=23.6 unit=mm
